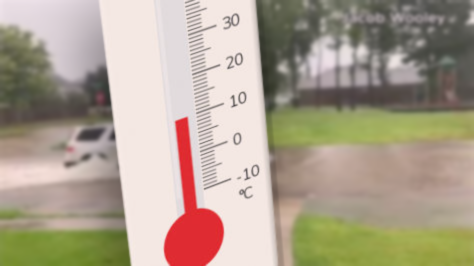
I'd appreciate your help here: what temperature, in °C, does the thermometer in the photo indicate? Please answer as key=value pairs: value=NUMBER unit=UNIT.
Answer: value=10 unit=°C
